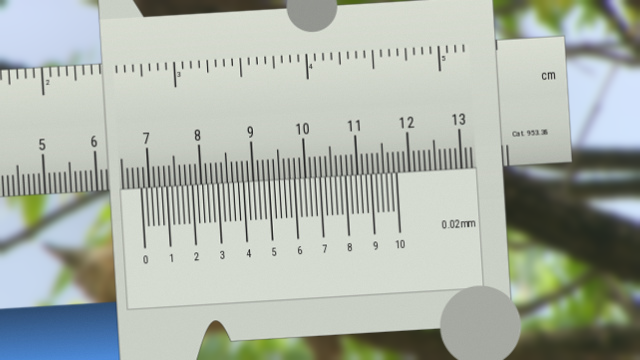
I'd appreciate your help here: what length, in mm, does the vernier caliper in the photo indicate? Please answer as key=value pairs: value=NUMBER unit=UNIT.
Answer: value=68.5 unit=mm
